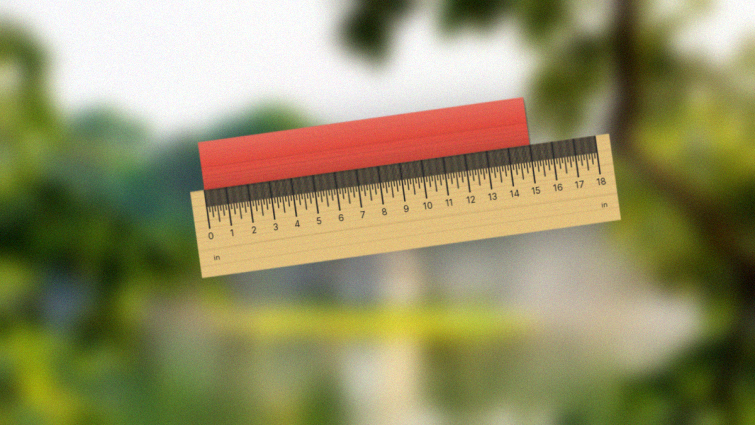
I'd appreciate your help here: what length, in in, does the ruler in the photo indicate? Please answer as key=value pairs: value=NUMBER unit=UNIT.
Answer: value=15 unit=in
